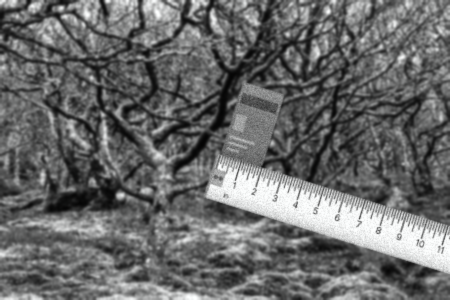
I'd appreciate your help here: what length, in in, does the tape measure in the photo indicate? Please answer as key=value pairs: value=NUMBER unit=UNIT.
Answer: value=2 unit=in
